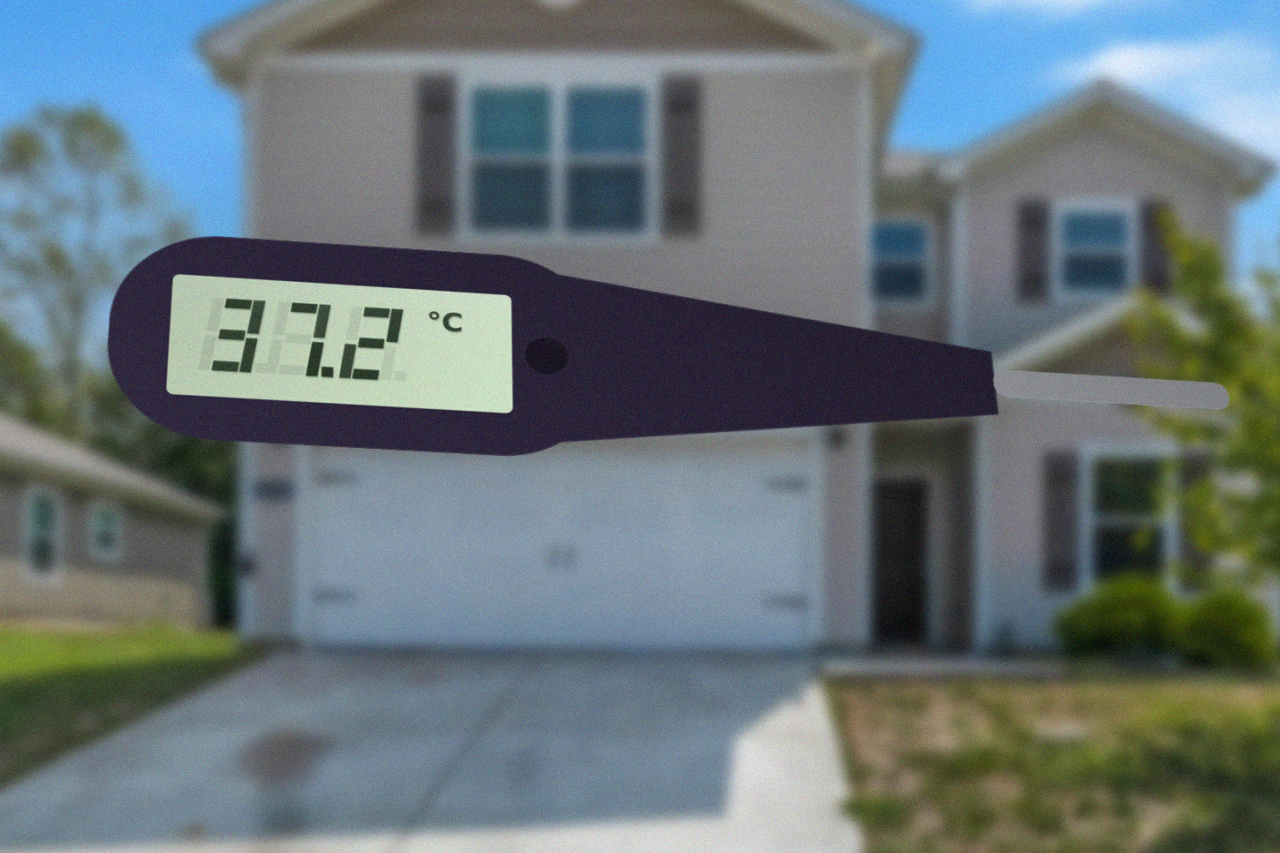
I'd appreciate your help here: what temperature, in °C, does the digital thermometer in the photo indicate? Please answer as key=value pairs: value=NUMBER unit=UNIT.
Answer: value=37.2 unit=°C
